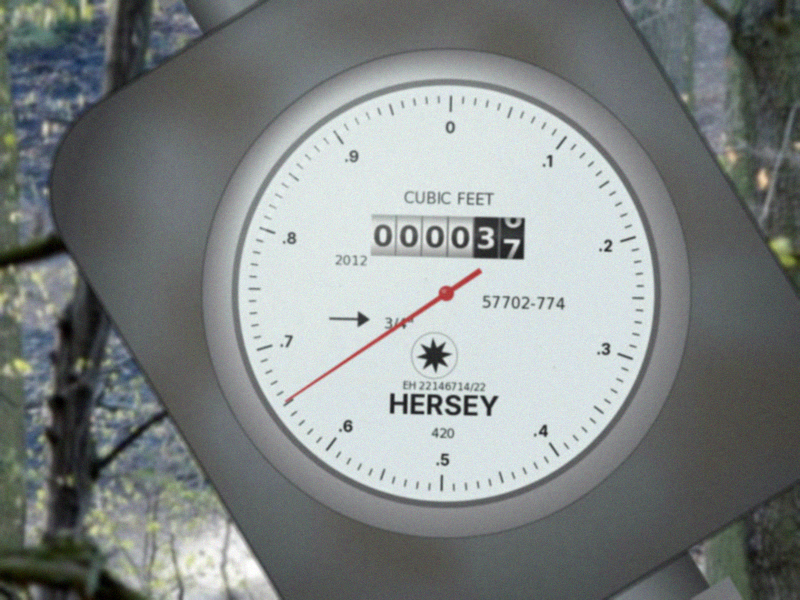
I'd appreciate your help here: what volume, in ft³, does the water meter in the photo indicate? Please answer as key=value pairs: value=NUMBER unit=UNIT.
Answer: value=36.65 unit=ft³
